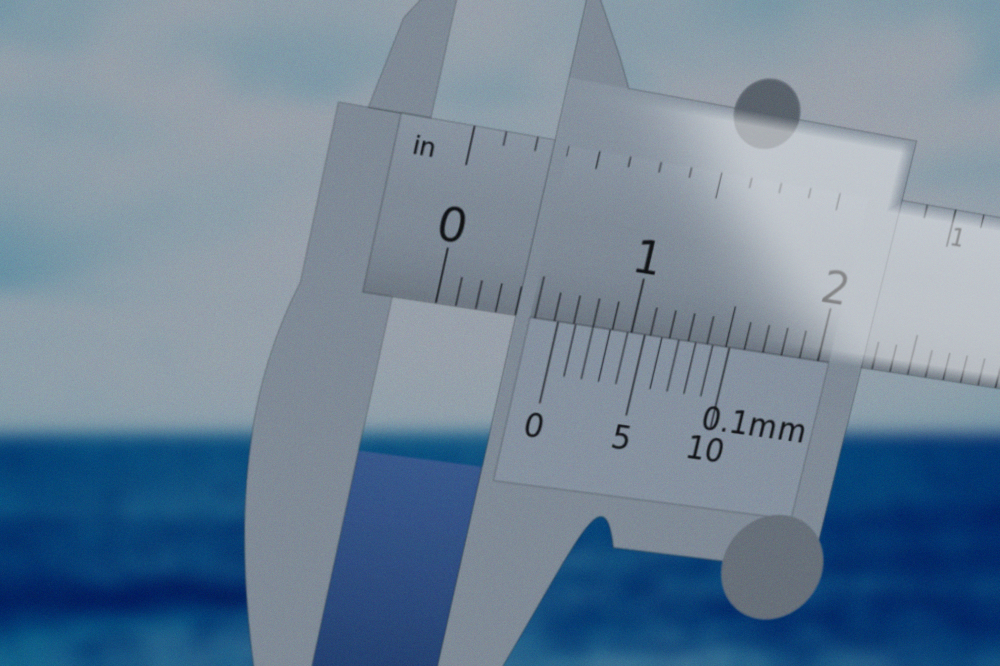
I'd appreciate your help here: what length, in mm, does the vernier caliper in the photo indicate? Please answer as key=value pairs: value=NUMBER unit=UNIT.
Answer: value=6.2 unit=mm
